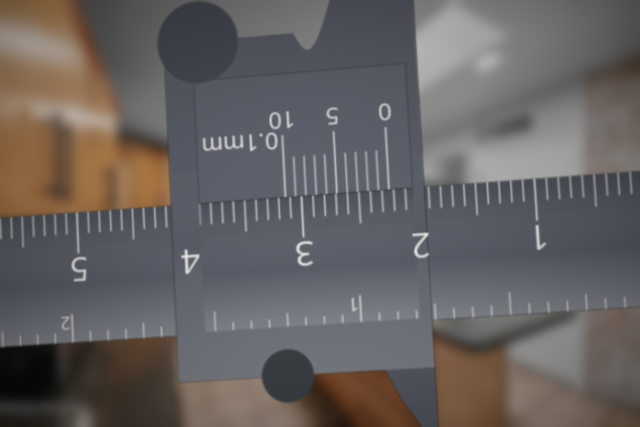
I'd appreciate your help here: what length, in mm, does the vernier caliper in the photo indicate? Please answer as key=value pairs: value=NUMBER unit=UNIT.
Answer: value=22.4 unit=mm
